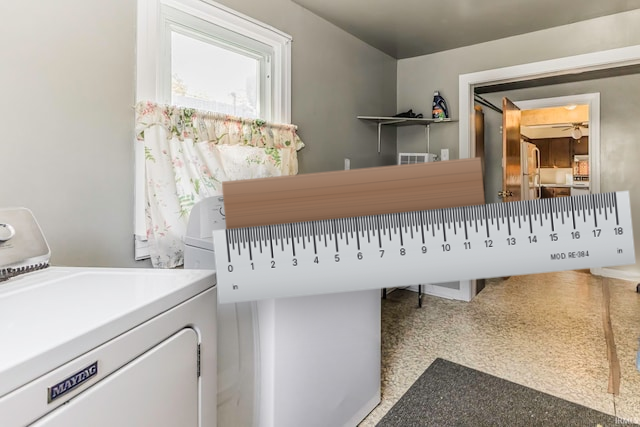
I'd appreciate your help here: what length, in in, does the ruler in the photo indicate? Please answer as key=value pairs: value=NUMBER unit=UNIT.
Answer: value=12 unit=in
